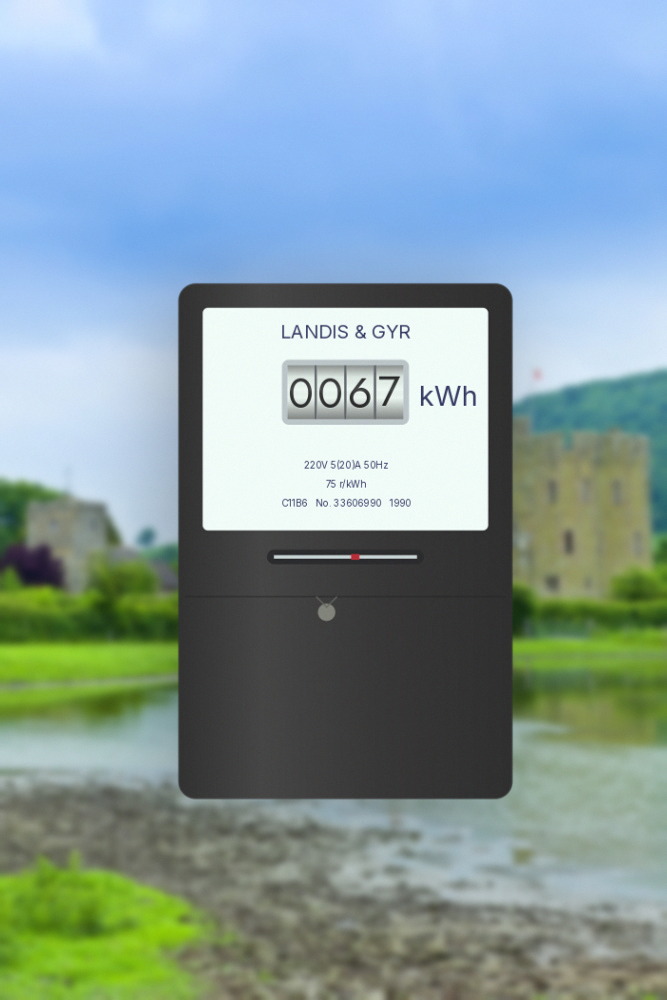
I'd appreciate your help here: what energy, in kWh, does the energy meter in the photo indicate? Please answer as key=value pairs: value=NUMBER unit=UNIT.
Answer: value=67 unit=kWh
